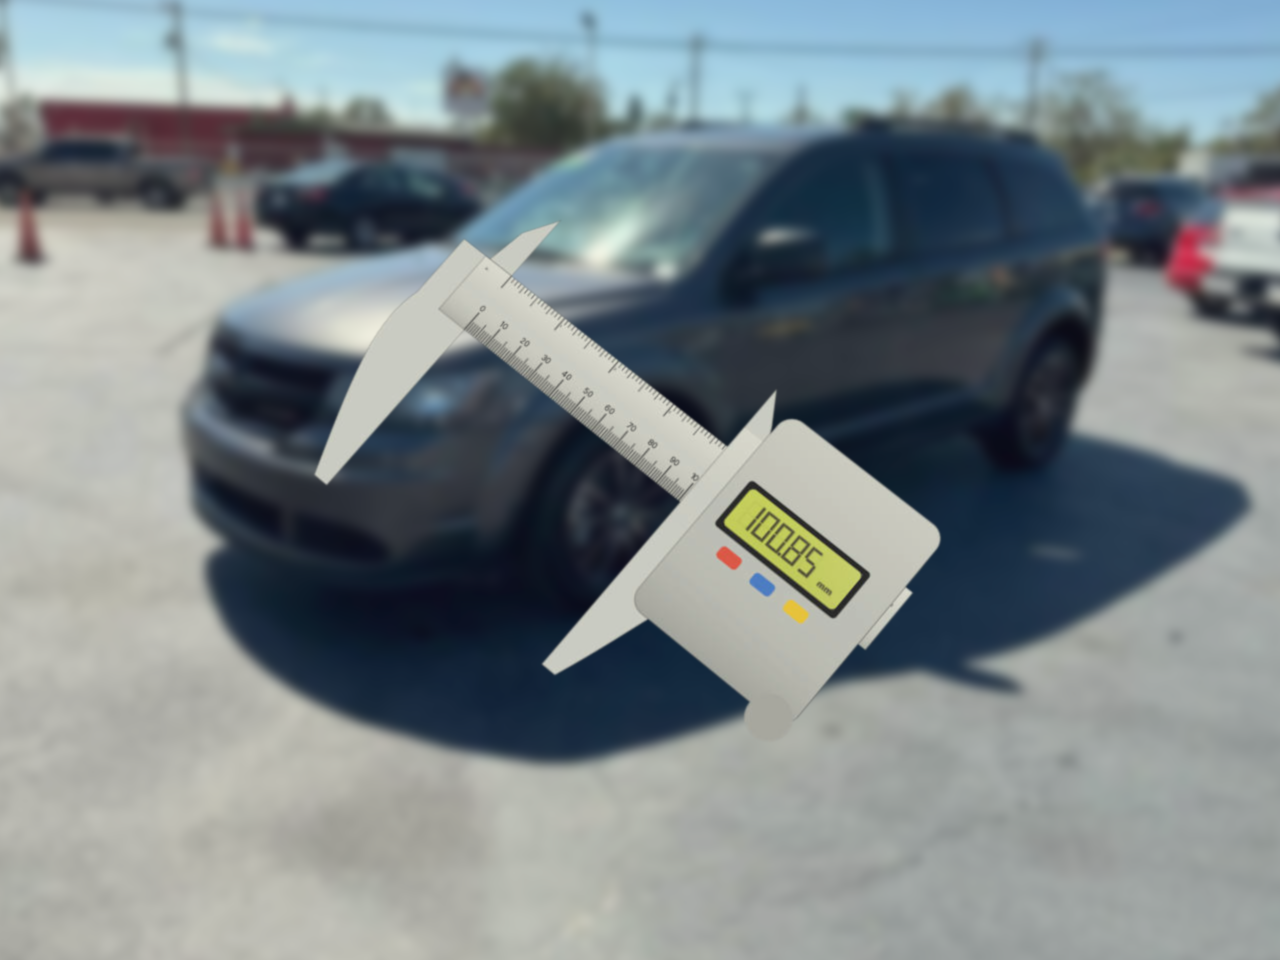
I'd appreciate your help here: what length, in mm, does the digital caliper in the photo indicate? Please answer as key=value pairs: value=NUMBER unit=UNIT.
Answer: value=100.85 unit=mm
